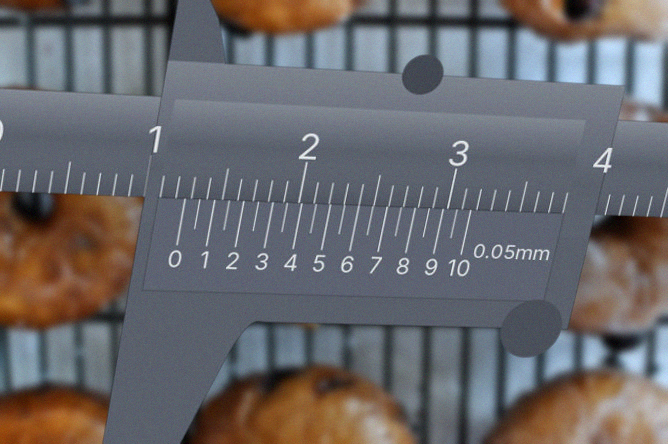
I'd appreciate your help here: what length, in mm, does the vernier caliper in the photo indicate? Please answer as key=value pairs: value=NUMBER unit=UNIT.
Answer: value=12.6 unit=mm
